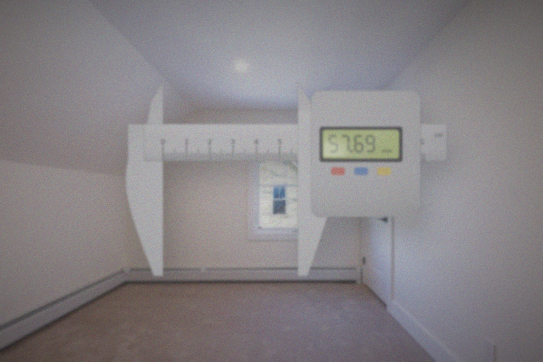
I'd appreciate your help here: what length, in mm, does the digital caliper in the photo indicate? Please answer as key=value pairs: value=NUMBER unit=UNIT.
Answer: value=57.69 unit=mm
